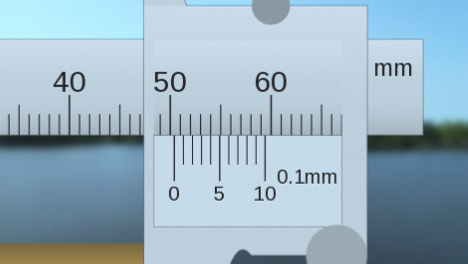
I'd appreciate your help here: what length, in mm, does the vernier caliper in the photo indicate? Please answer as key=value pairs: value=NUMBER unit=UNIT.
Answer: value=50.4 unit=mm
